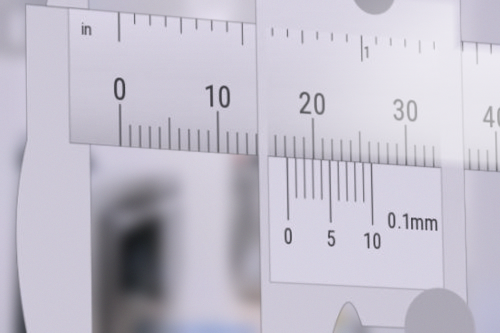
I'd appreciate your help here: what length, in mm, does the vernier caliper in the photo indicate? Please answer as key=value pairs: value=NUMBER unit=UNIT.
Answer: value=17.2 unit=mm
